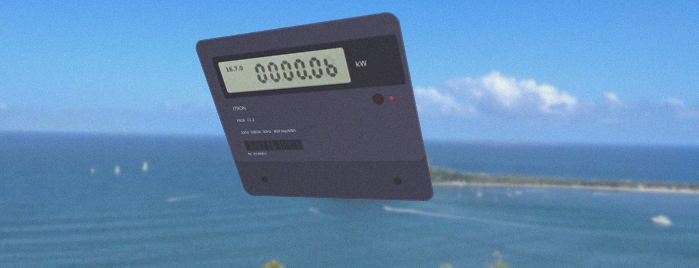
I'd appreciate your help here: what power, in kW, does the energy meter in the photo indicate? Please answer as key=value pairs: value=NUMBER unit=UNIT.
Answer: value=0.06 unit=kW
